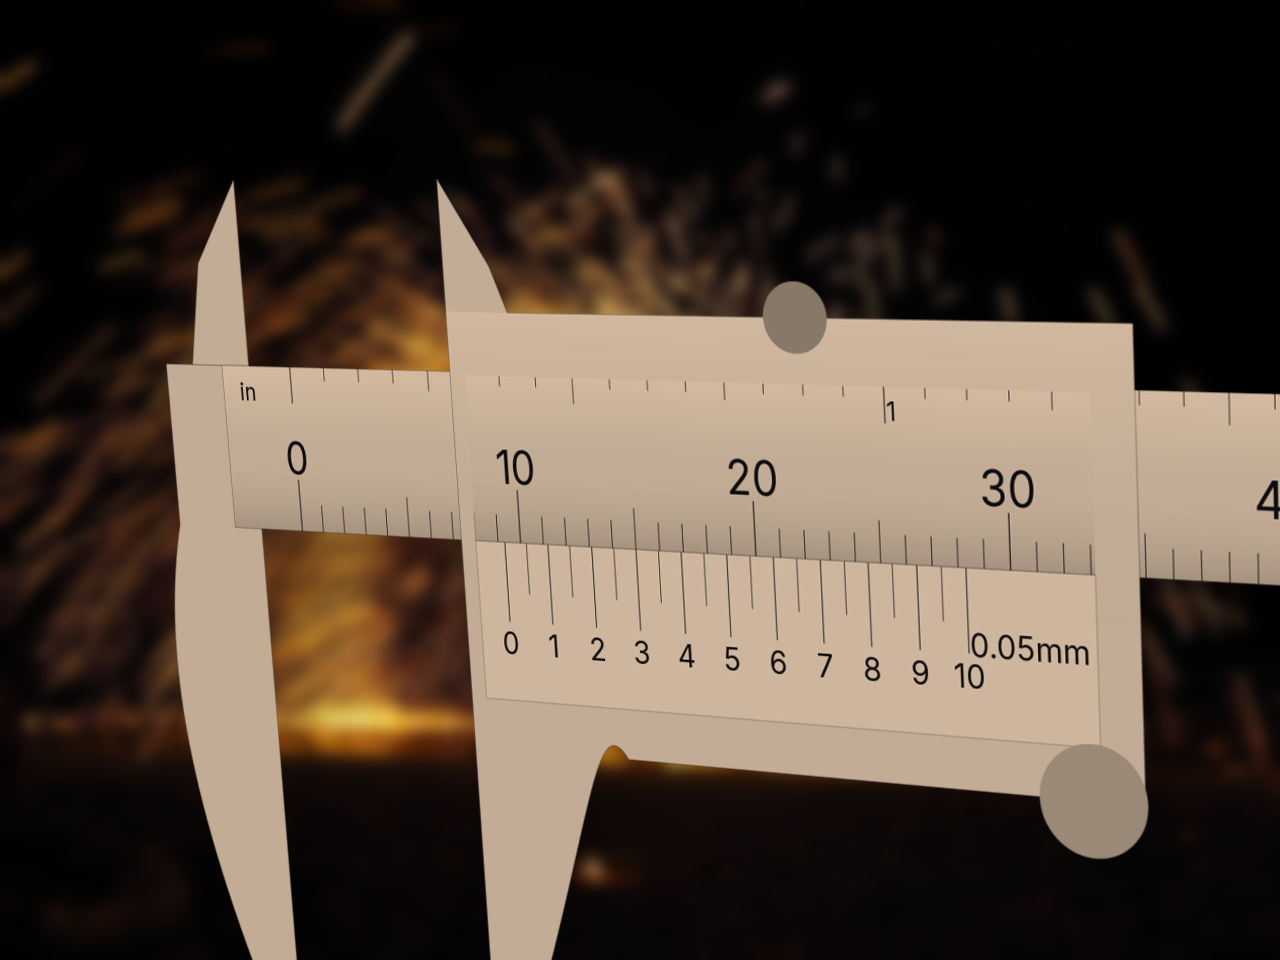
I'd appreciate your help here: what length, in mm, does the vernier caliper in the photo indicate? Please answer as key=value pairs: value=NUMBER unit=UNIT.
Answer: value=9.3 unit=mm
